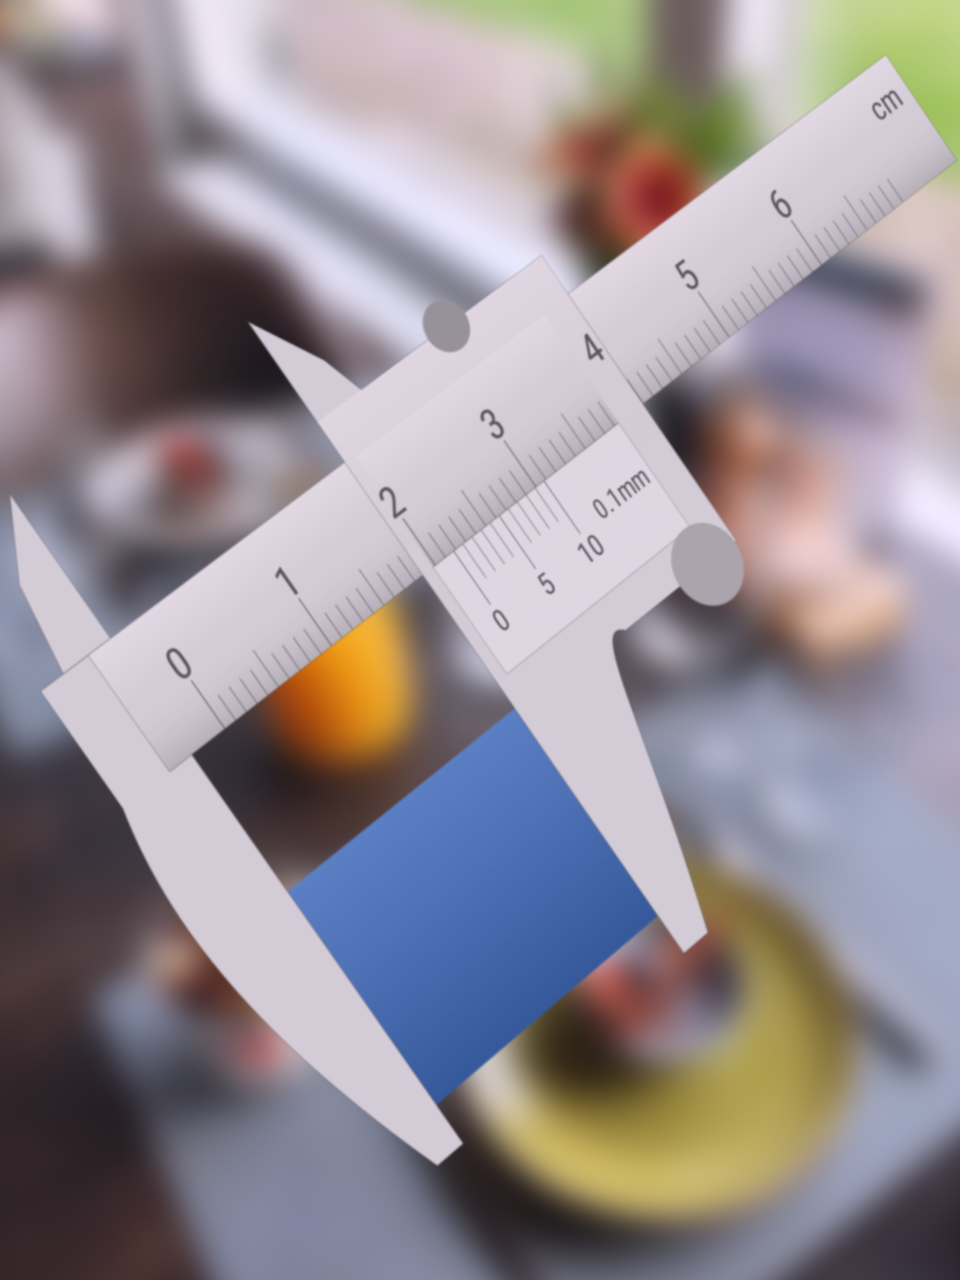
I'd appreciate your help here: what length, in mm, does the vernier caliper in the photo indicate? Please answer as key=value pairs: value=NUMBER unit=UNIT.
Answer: value=21.8 unit=mm
